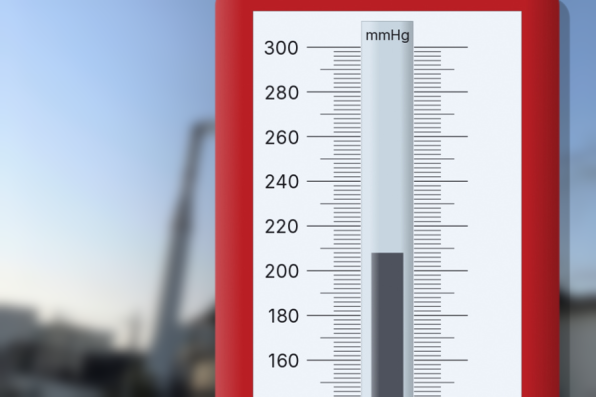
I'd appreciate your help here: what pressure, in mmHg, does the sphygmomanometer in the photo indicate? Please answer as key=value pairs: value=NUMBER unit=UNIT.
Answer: value=208 unit=mmHg
